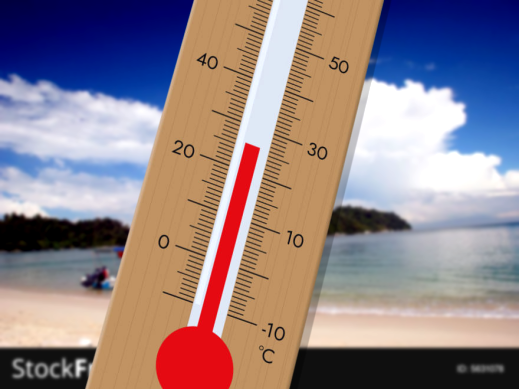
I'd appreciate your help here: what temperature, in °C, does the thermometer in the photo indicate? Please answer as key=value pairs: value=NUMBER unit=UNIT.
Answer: value=26 unit=°C
